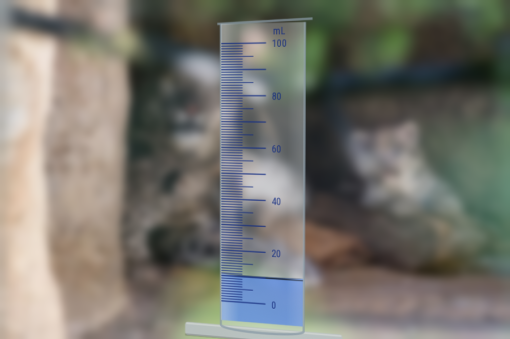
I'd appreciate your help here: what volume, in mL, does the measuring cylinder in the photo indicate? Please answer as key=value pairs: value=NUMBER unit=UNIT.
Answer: value=10 unit=mL
